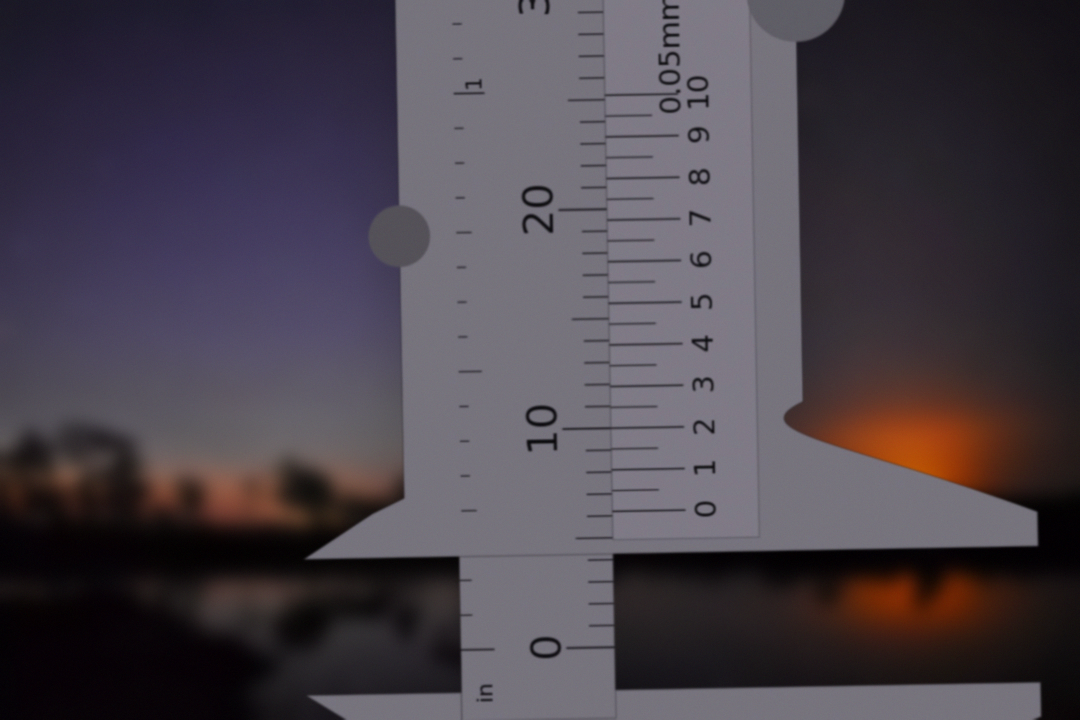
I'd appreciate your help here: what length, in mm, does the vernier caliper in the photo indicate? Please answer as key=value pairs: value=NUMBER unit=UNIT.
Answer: value=6.2 unit=mm
